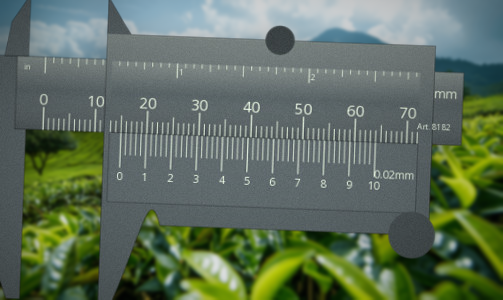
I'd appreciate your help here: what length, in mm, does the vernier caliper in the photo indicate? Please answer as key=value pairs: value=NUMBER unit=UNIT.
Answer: value=15.0 unit=mm
